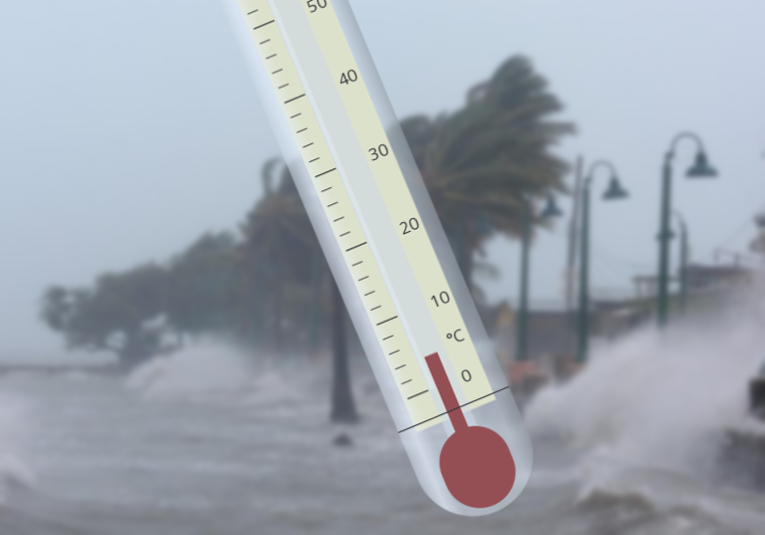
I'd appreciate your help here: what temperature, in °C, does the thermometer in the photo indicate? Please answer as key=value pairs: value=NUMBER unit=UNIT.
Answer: value=4 unit=°C
